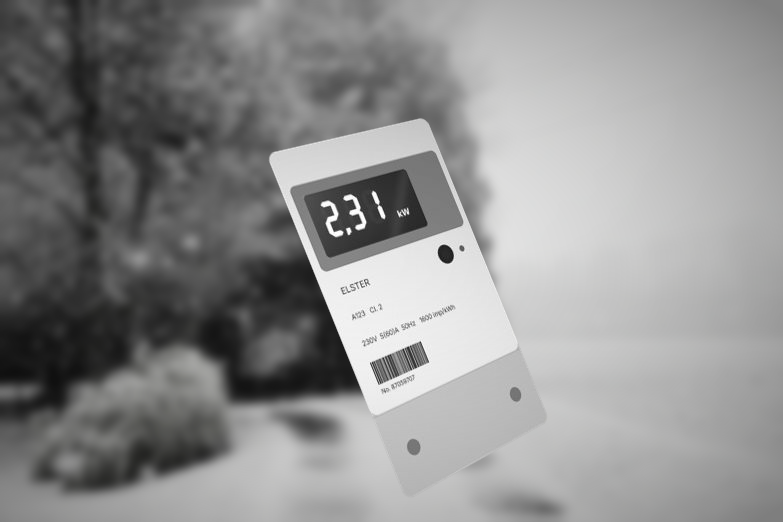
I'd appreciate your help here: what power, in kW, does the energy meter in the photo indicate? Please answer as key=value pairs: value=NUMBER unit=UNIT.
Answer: value=2.31 unit=kW
